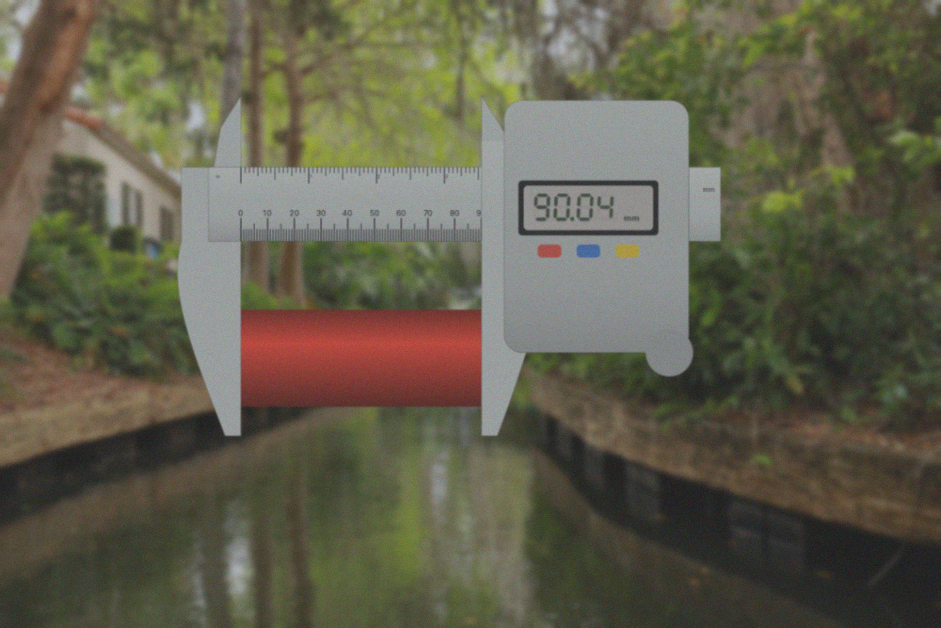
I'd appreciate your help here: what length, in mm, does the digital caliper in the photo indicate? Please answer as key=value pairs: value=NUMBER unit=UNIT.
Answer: value=90.04 unit=mm
